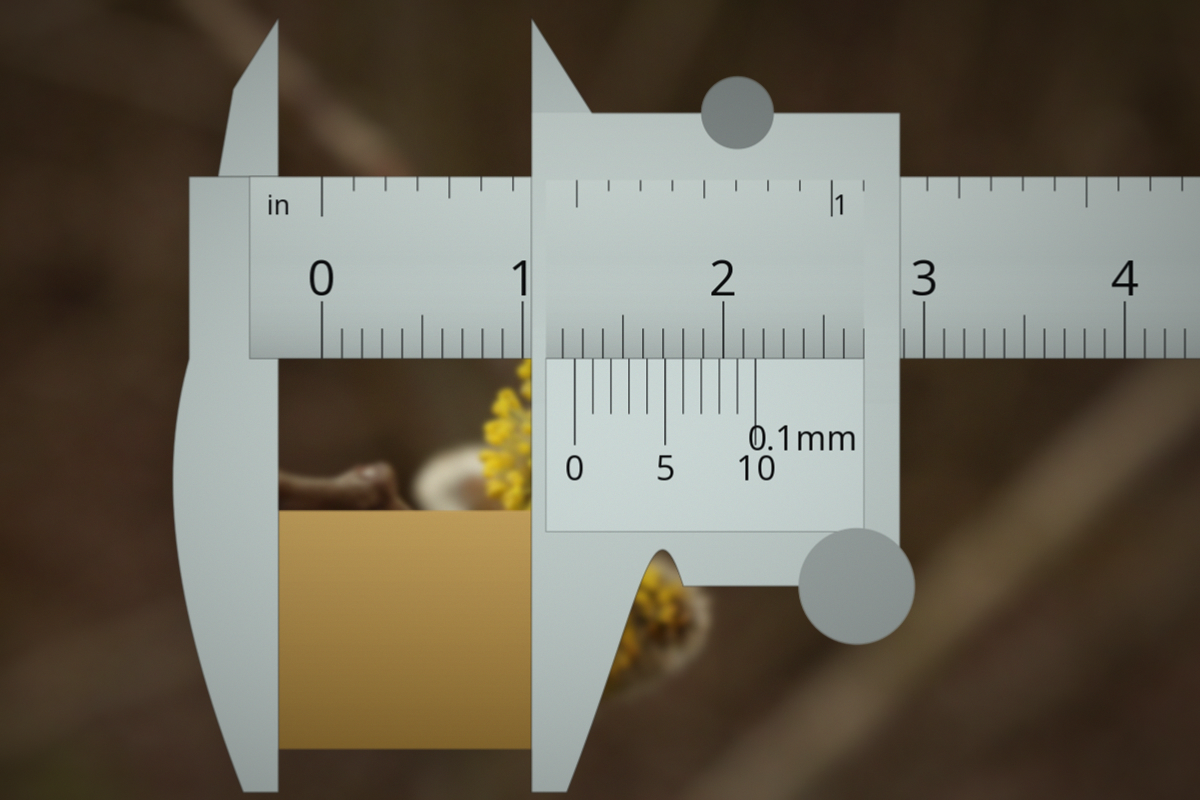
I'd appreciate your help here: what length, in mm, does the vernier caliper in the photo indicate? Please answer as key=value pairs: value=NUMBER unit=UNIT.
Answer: value=12.6 unit=mm
